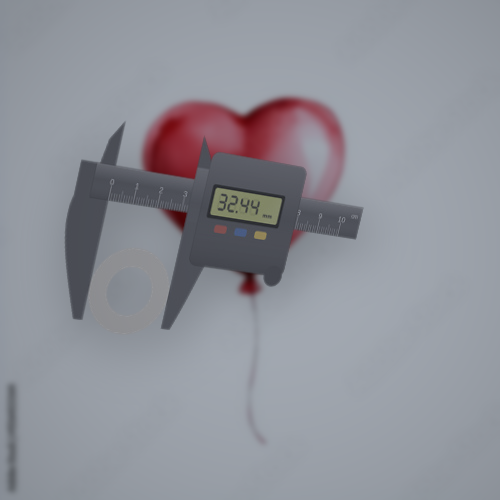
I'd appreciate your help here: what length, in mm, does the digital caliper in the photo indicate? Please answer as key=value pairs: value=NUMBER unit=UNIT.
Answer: value=32.44 unit=mm
